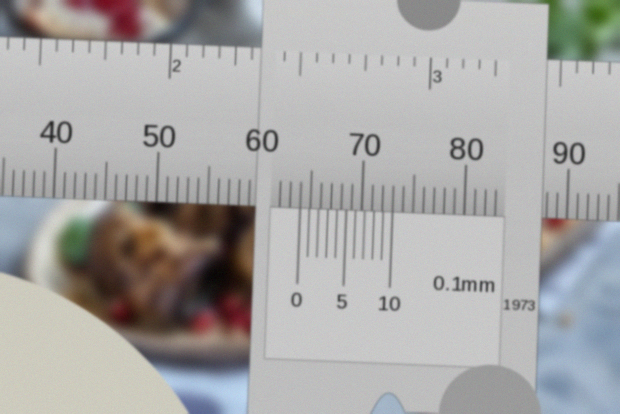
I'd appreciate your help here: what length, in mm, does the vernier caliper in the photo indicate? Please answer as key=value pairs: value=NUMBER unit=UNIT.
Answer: value=64.0 unit=mm
